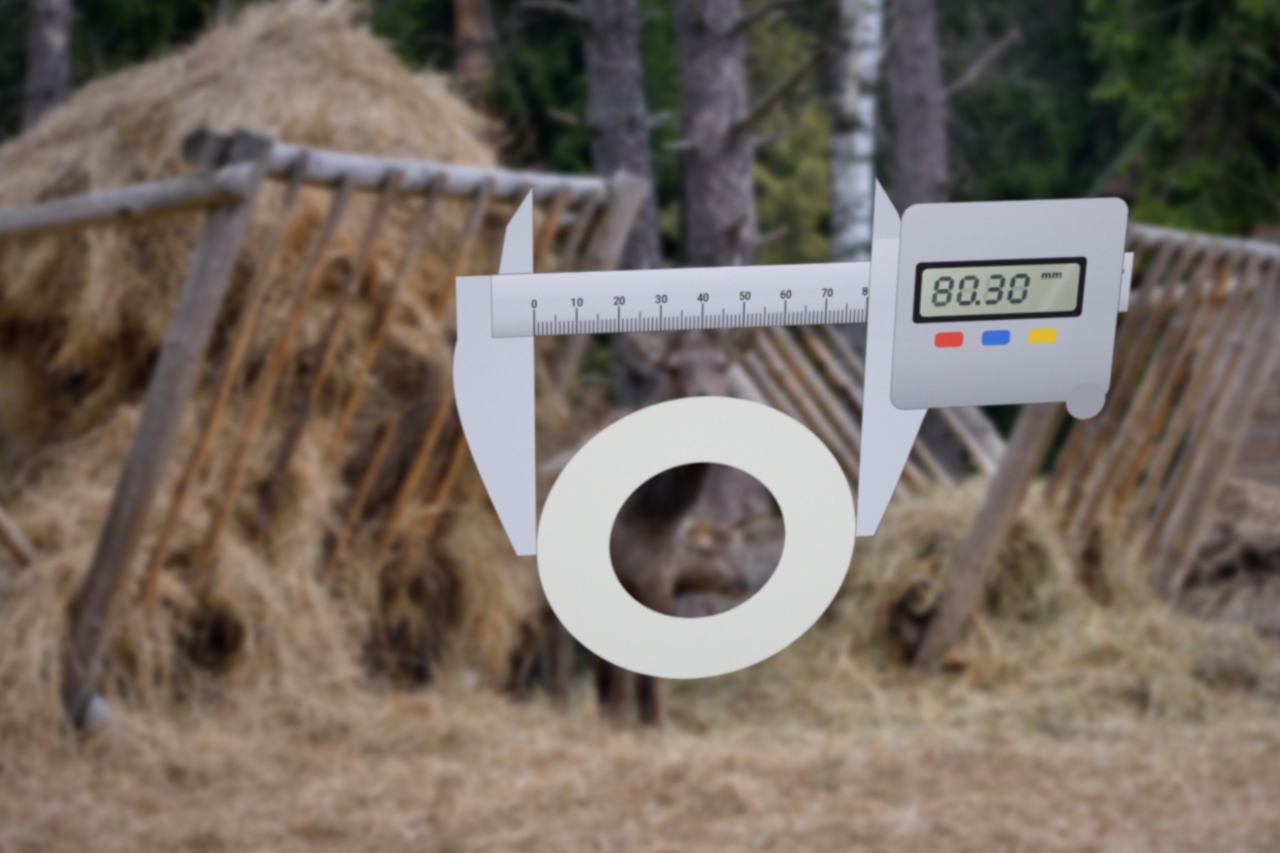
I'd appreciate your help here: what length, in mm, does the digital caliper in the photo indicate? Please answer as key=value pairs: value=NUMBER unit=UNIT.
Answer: value=80.30 unit=mm
